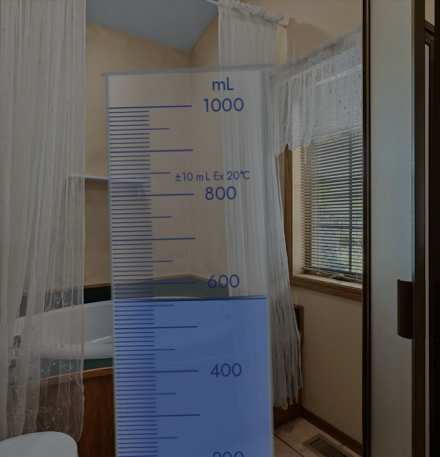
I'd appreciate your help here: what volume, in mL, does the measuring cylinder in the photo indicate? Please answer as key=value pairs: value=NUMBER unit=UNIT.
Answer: value=560 unit=mL
